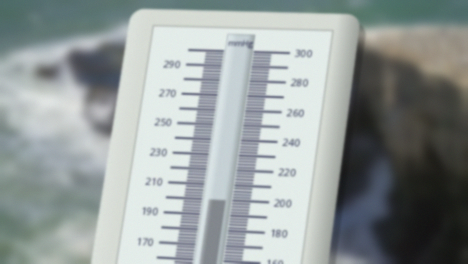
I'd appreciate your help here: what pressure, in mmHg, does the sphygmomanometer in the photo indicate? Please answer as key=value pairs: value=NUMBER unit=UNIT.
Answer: value=200 unit=mmHg
